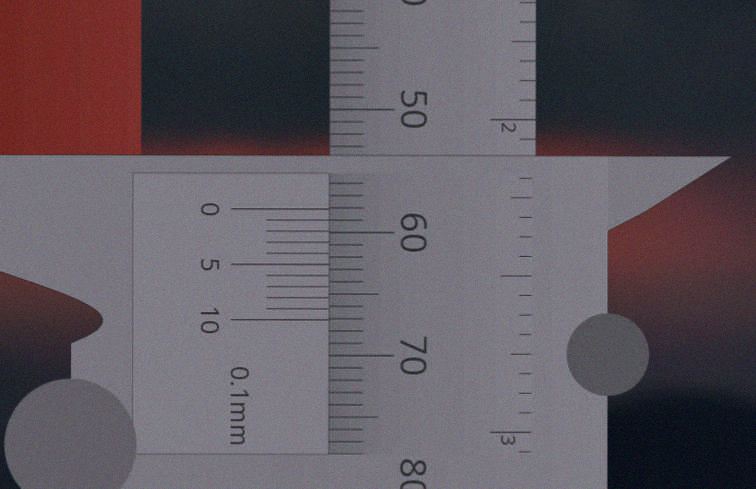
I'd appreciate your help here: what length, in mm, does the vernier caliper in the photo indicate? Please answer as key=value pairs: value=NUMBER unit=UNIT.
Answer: value=58.1 unit=mm
